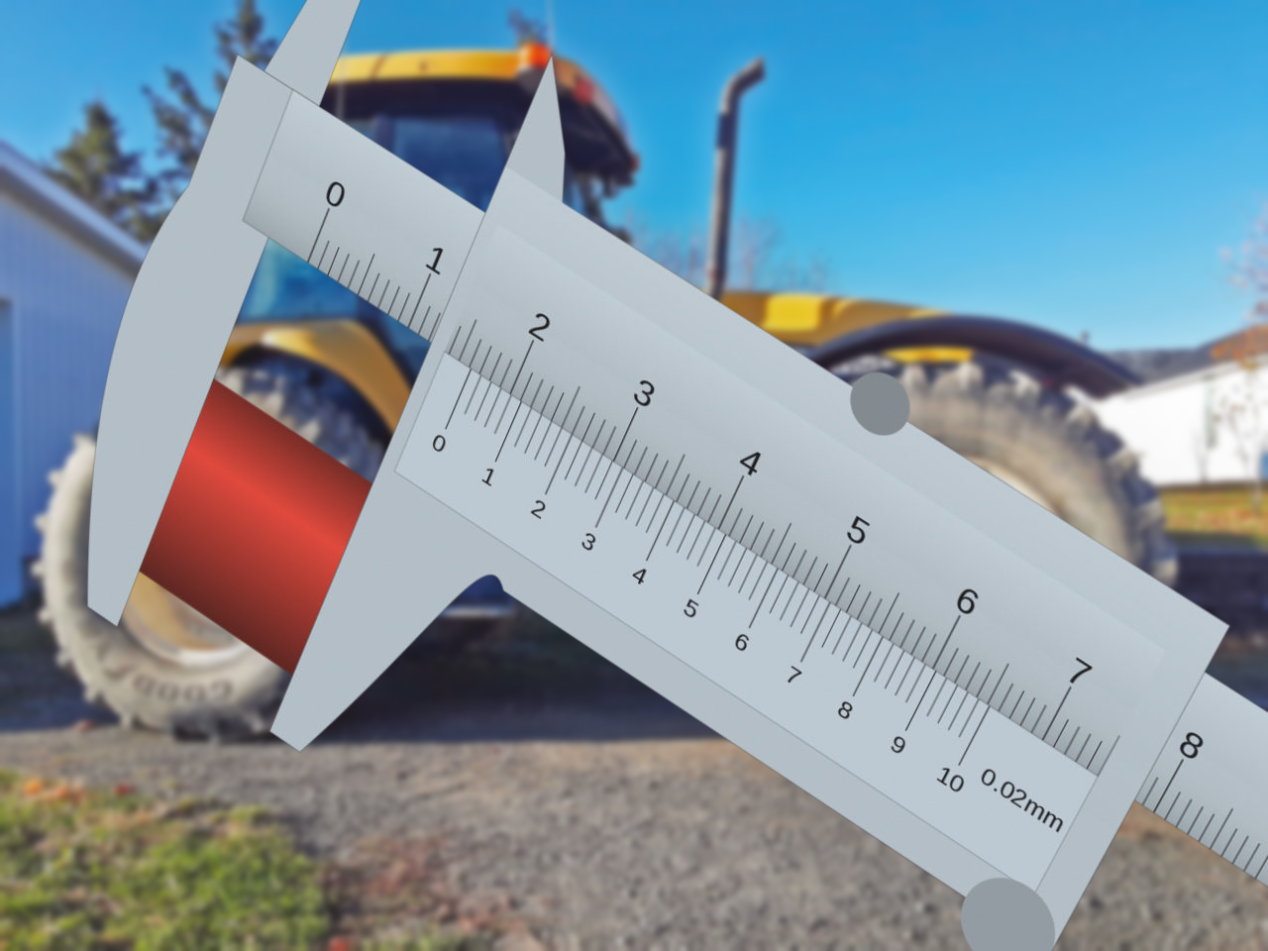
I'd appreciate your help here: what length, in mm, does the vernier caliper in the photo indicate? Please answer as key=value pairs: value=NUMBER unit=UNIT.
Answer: value=16.2 unit=mm
